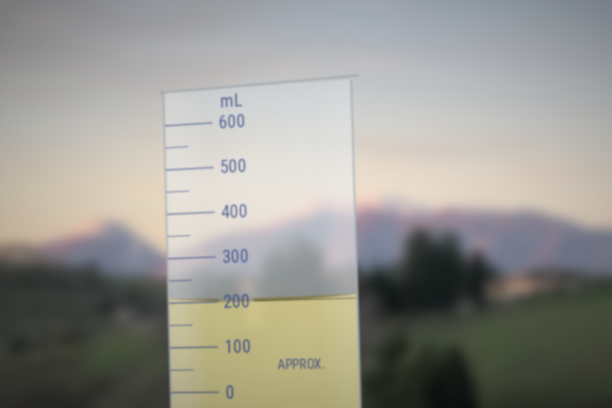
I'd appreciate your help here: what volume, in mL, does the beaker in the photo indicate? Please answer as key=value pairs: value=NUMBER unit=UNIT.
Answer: value=200 unit=mL
